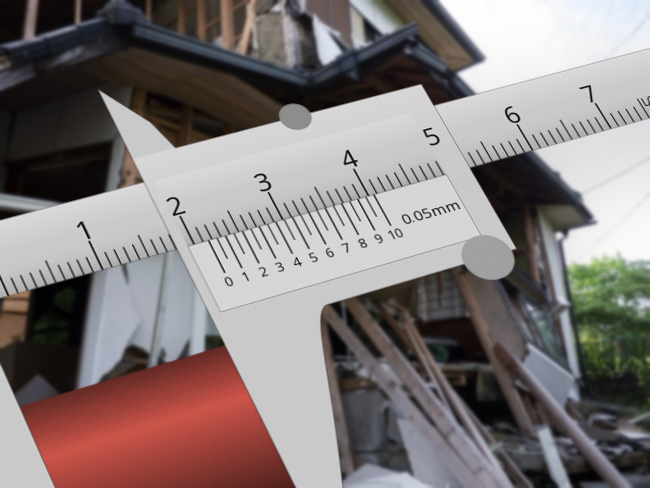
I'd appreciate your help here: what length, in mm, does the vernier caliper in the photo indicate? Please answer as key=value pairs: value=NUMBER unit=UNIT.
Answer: value=21.6 unit=mm
